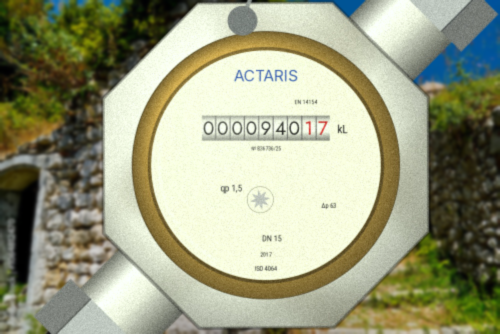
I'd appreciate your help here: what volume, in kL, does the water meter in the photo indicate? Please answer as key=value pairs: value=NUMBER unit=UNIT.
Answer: value=940.17 unit=kL
